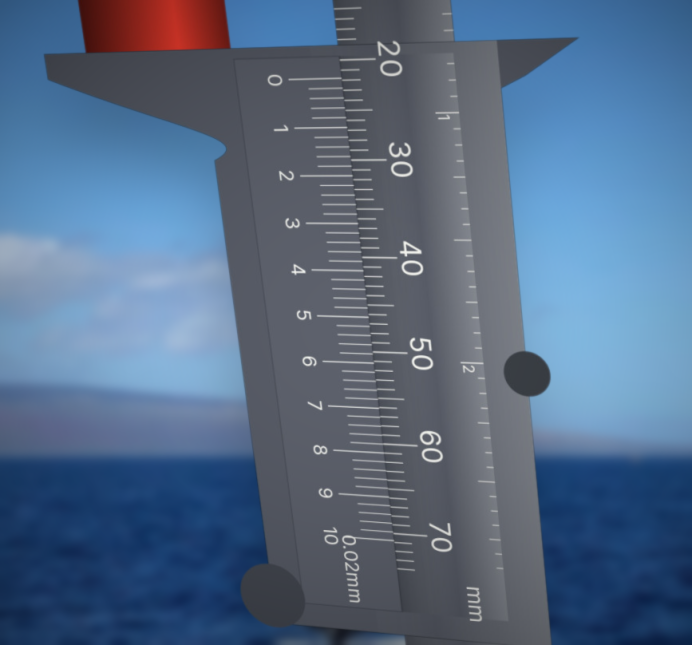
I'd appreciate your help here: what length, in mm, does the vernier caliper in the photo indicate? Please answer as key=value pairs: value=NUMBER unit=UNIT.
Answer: value=21.8 unit=mm
